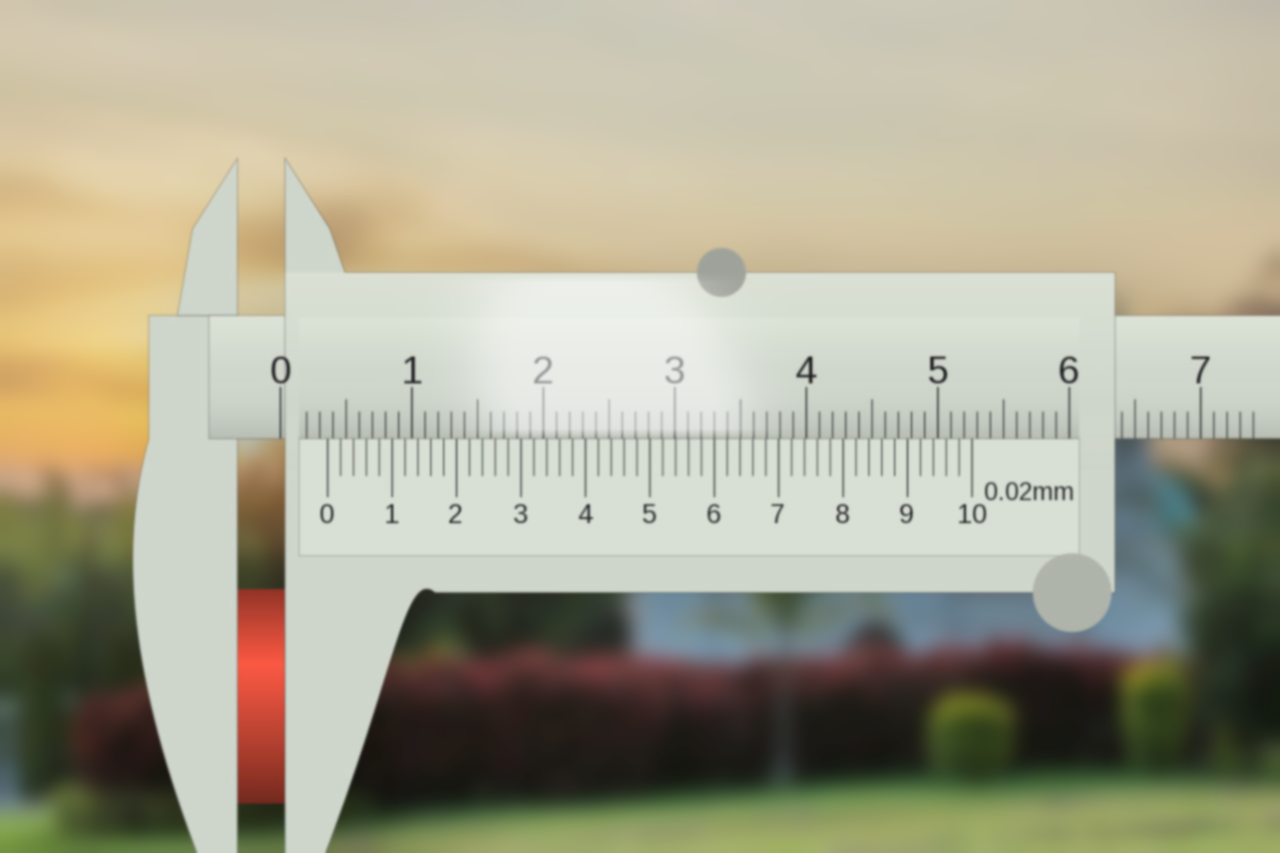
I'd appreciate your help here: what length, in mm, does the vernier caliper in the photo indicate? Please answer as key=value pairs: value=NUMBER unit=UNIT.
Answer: value=3.6 unit=mm
